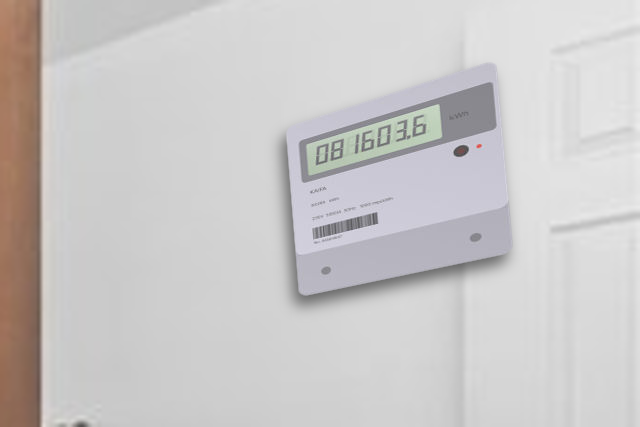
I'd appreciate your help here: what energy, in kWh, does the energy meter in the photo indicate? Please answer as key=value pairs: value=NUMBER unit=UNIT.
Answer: value=81603.6 unit=kWh
